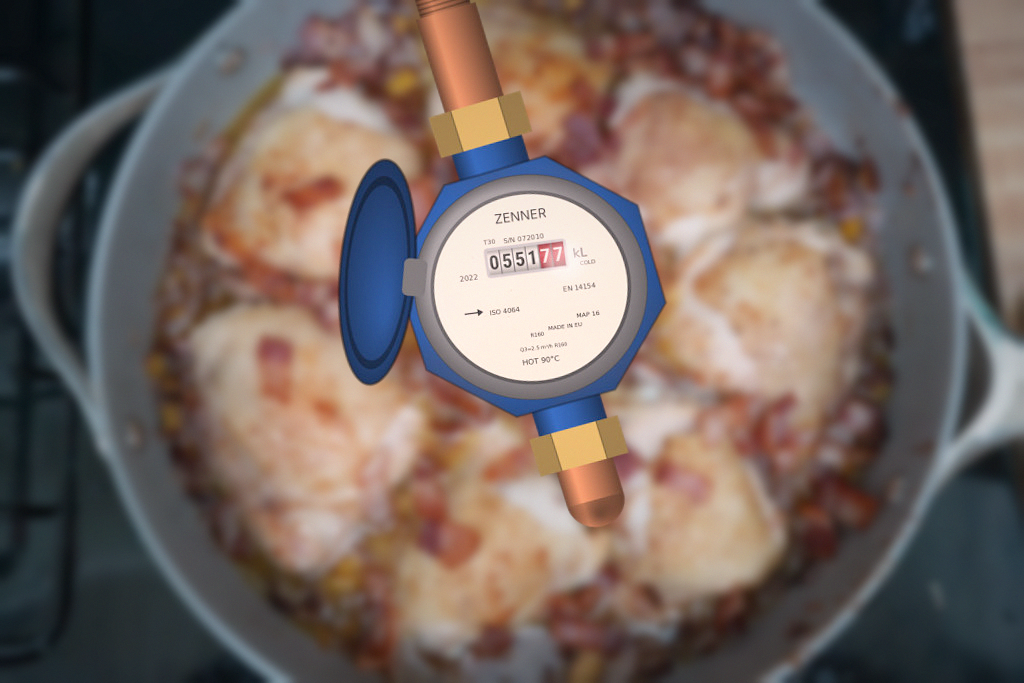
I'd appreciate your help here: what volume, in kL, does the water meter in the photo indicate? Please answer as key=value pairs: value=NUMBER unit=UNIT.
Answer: value=551.77 unit=kL
